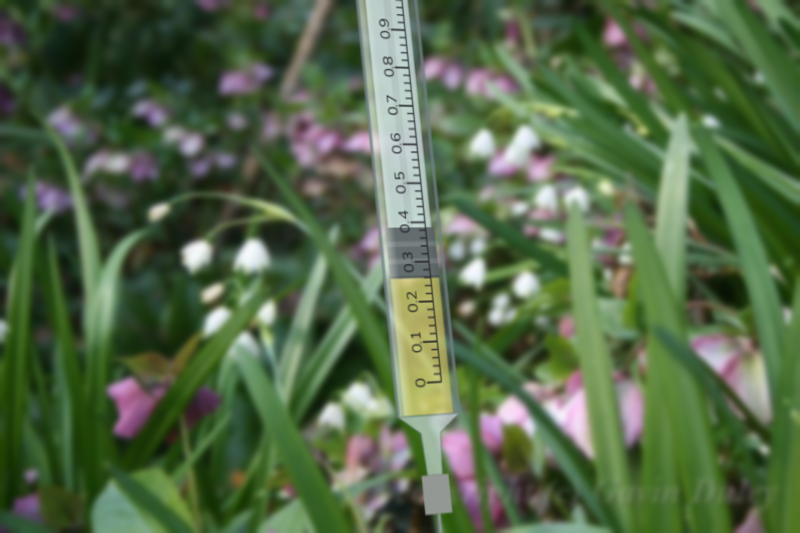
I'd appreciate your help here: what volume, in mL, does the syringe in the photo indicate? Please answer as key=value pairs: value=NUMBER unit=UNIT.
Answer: value=0.26 unit=mL
